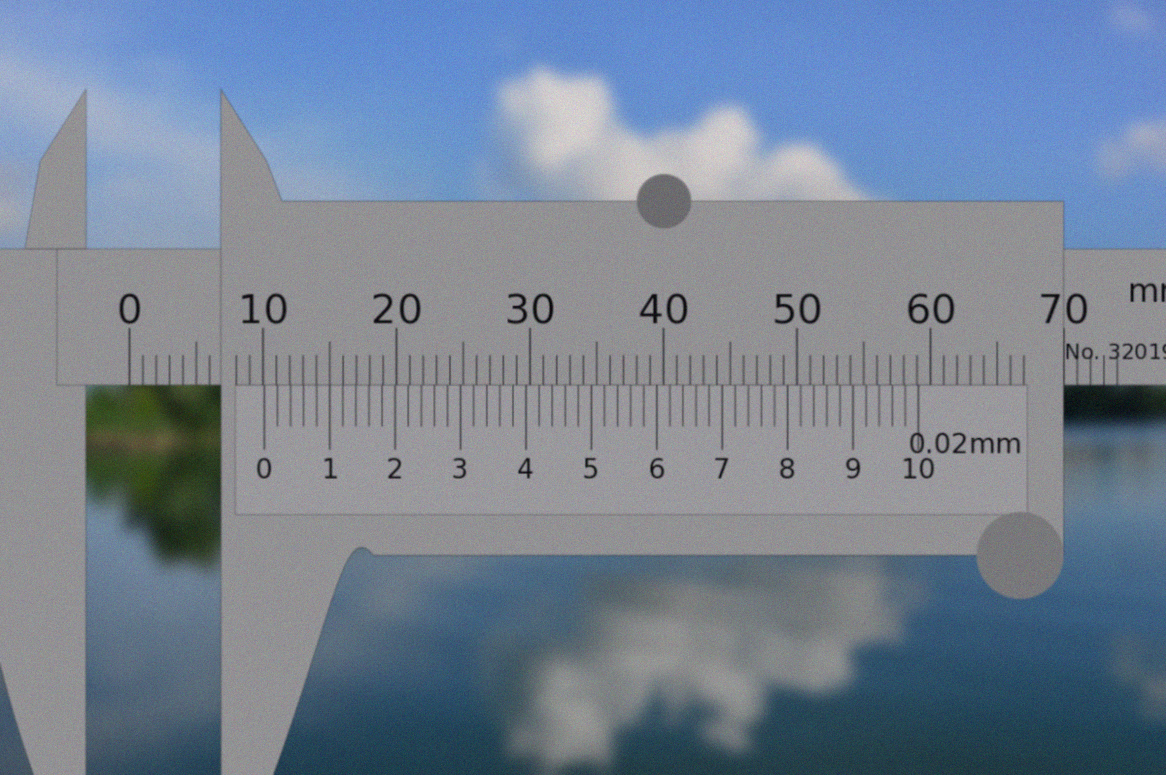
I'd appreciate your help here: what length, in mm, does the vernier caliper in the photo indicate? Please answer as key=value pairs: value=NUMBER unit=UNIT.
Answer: value=10.1 unit=mm
